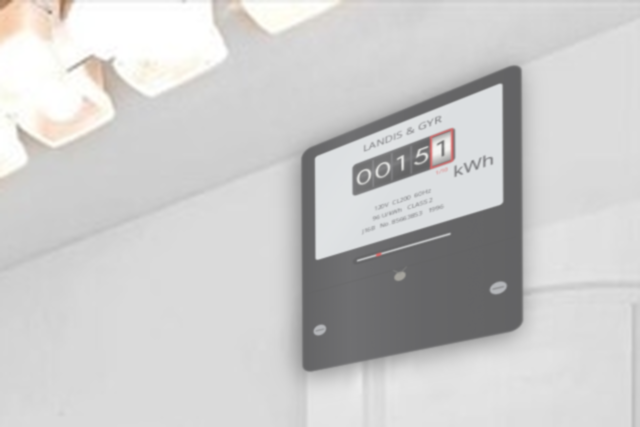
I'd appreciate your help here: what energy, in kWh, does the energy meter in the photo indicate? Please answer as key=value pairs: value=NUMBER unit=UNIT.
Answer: value=15.1 unit=kWh
